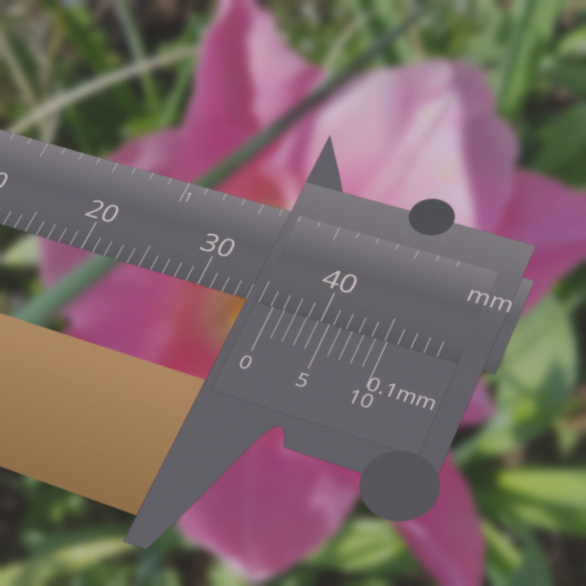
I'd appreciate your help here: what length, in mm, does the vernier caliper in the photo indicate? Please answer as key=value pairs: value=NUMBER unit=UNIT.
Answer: value=36.2 unit=mm
